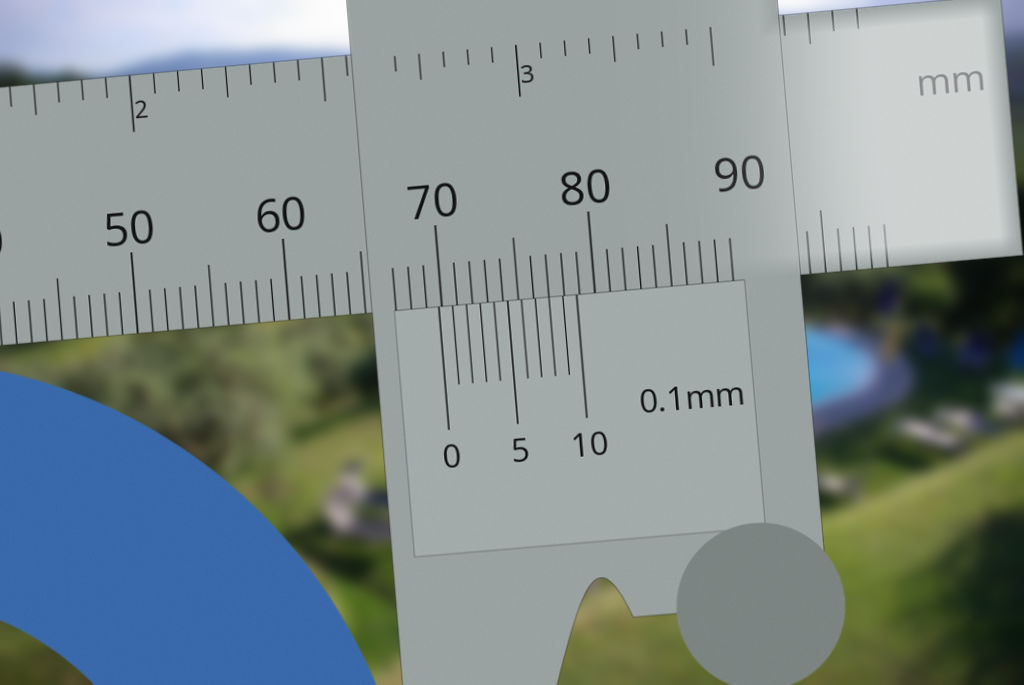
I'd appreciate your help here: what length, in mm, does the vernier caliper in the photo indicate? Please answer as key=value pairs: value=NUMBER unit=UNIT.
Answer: value=69.8 unit=mm
